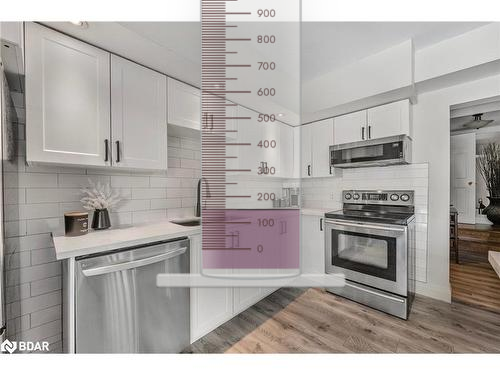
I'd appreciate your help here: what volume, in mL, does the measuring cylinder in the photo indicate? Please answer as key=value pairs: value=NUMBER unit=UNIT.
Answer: value=150 unit=mL
